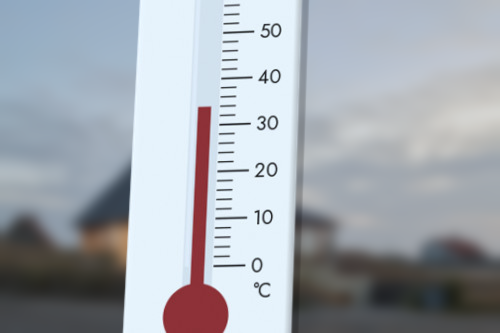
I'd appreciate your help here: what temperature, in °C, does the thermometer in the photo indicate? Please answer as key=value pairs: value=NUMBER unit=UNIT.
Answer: value=34 unit=°C
